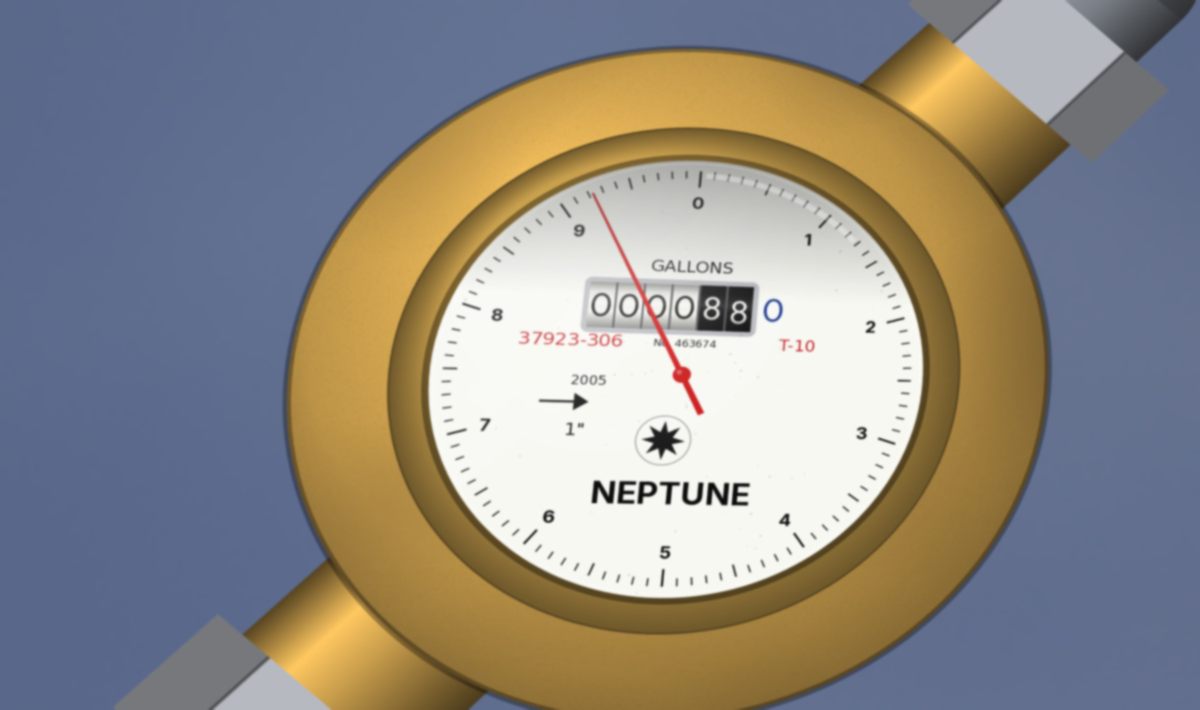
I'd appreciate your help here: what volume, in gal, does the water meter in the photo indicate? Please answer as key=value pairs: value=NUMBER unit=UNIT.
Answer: value=879.2 unit=gal
